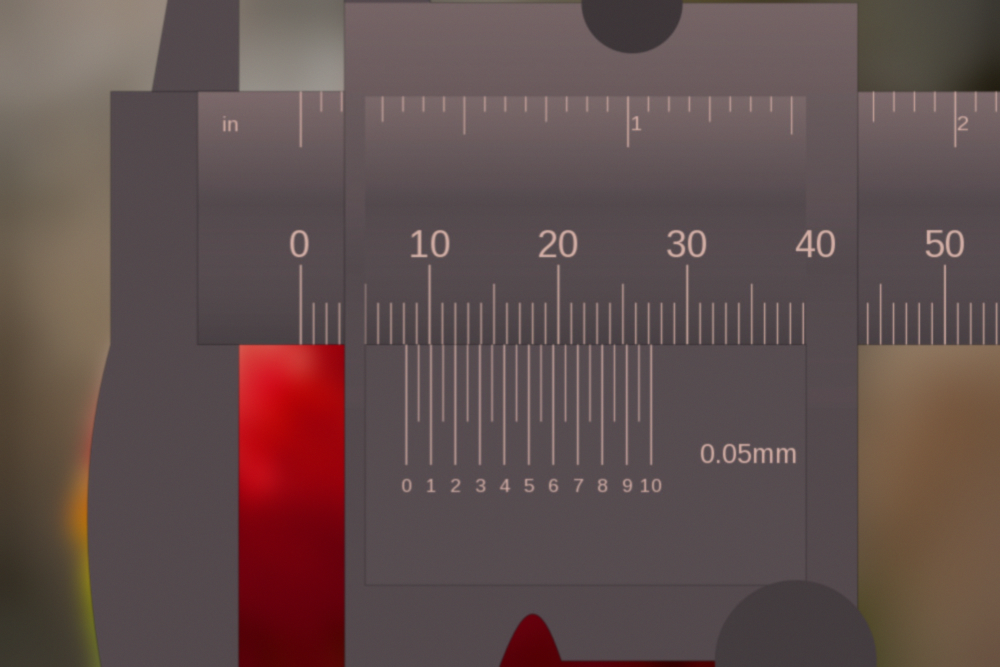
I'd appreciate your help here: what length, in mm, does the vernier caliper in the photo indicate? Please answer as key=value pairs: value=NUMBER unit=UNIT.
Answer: value=8.2 unit=mm
